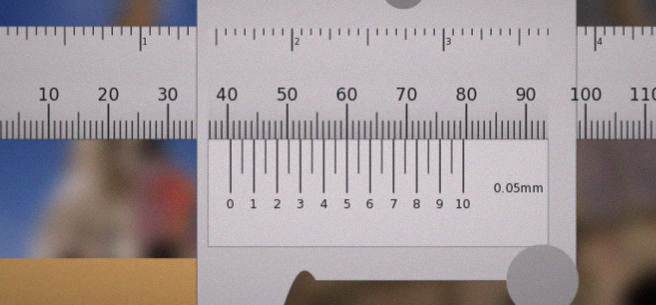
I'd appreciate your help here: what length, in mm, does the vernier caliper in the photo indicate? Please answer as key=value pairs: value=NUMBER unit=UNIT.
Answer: value=40.5 unit=mm
